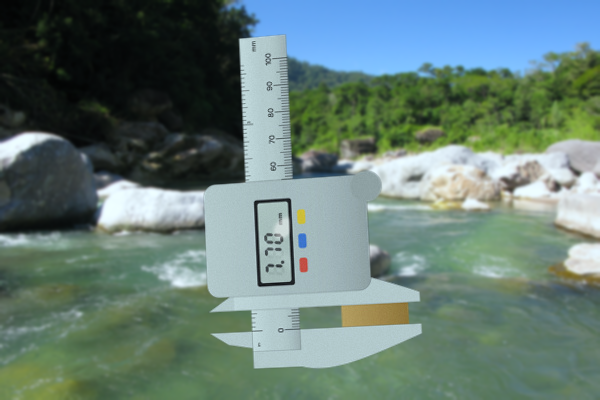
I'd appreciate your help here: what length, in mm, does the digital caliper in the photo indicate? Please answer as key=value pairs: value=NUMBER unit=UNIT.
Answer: value=7.70 unit=mm
